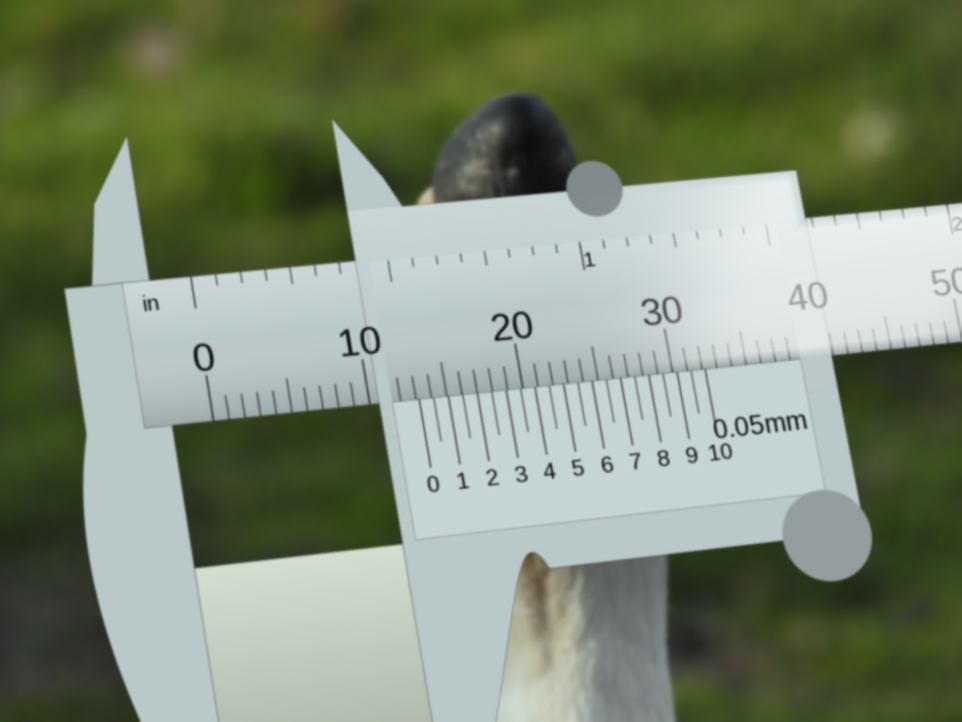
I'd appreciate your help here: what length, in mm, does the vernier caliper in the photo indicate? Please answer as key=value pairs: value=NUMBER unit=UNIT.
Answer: value=13.2 unit=mm
